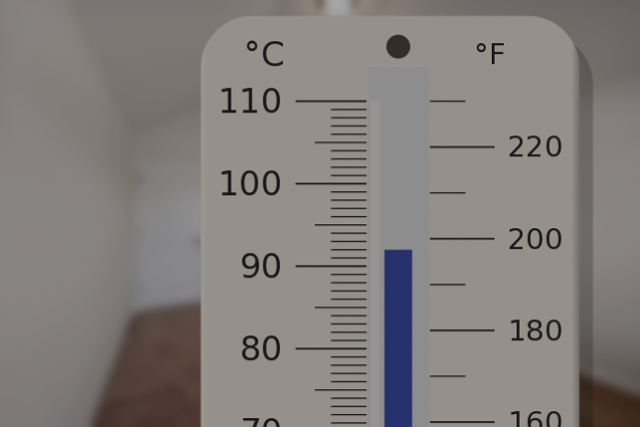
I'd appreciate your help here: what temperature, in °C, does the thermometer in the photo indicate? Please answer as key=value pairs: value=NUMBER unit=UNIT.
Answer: value=92 unit=°C
